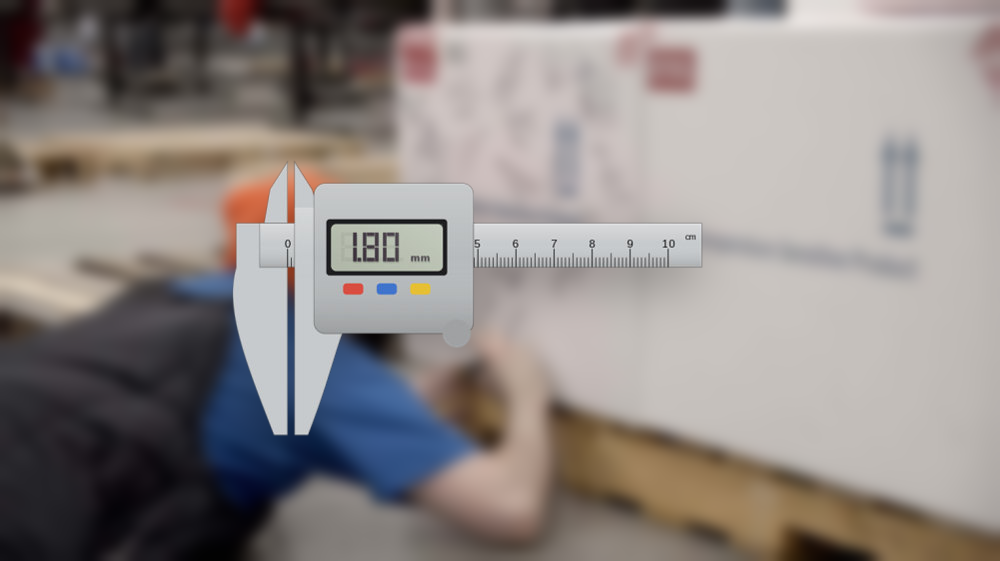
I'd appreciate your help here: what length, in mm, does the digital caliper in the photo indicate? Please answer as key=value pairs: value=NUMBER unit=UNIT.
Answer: value=1.80 unit=mm
